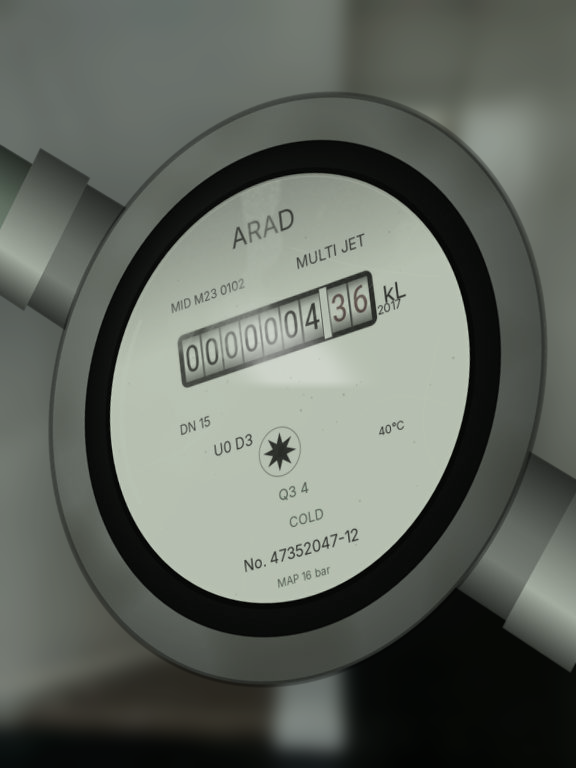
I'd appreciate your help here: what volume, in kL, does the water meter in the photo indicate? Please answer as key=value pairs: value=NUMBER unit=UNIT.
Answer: value=4.36 unit=kL
